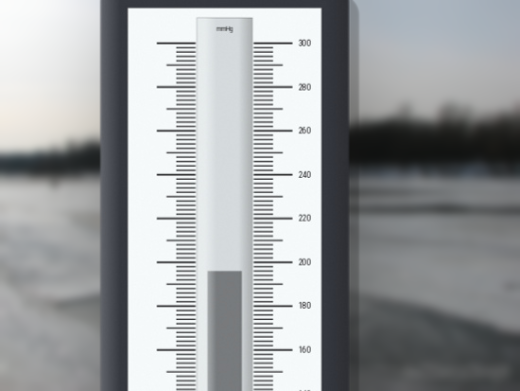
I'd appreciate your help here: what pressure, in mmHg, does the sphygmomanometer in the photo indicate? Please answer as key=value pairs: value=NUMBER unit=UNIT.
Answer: value=196 unit=mmHg
